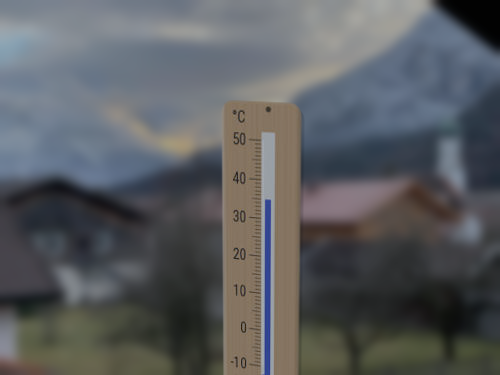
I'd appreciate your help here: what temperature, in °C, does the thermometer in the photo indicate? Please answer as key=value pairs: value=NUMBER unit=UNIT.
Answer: value=35 unit=°C
